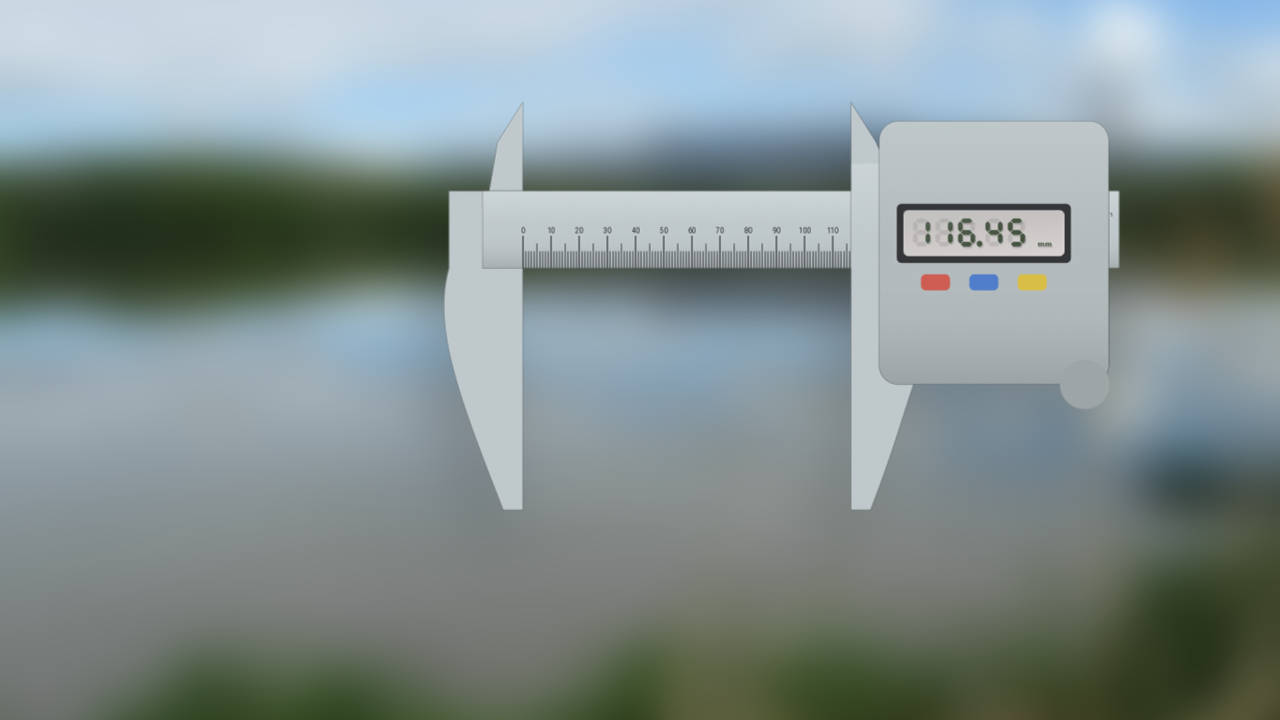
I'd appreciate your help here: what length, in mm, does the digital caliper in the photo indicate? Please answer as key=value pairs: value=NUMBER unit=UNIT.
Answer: value=116.45 unit=mm
